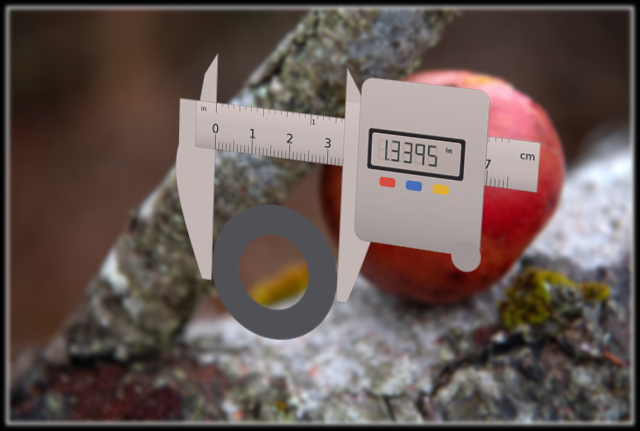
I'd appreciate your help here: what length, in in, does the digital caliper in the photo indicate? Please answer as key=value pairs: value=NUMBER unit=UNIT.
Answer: value=1.3395 unit=in
